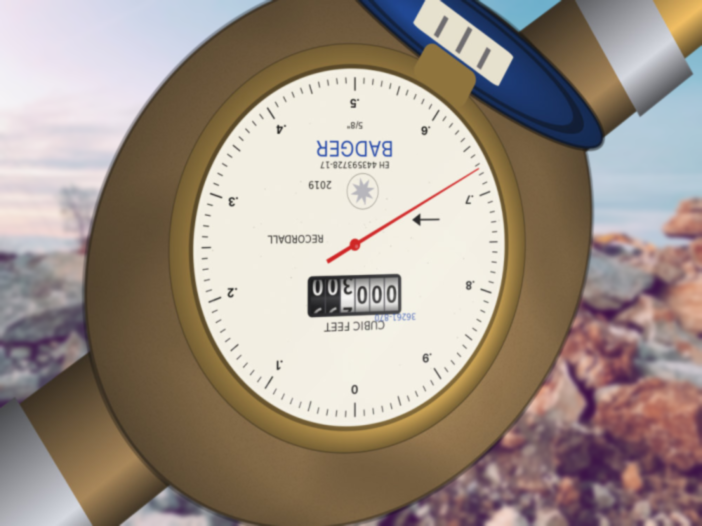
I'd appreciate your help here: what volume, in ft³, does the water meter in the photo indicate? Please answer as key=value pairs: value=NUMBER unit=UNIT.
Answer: value=299.67 unit=ft³
